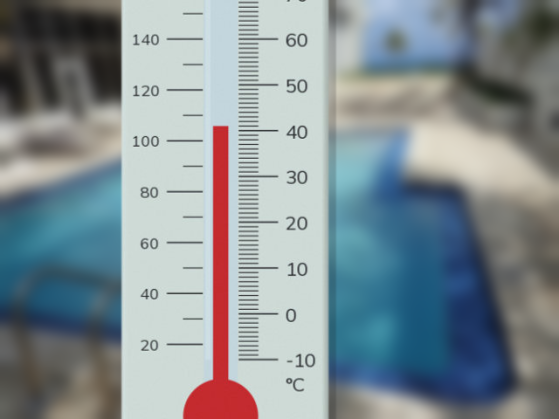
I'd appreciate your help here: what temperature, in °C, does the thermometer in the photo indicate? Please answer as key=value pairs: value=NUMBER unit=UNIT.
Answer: value=41 unit=°C
